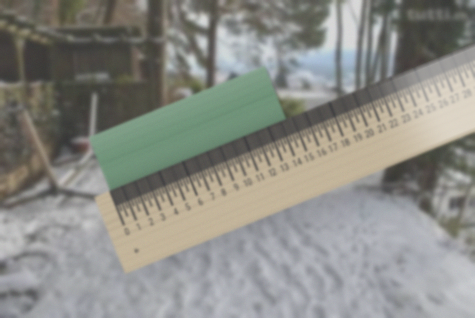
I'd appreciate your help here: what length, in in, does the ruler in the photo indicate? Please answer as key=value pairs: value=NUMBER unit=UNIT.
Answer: value=14.5 unit=in
